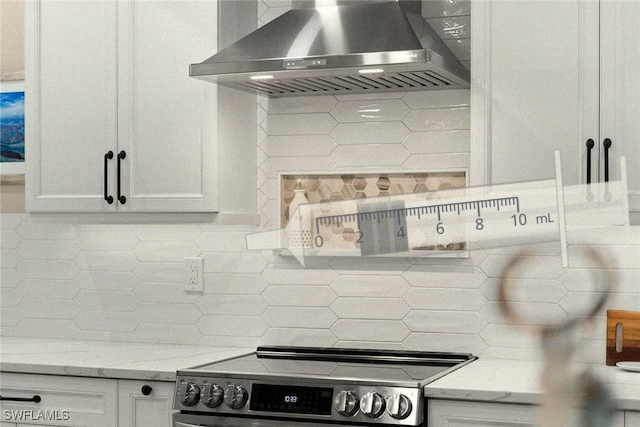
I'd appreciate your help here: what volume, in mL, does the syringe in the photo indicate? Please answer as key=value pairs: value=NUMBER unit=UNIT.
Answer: value=2 unit=mL
